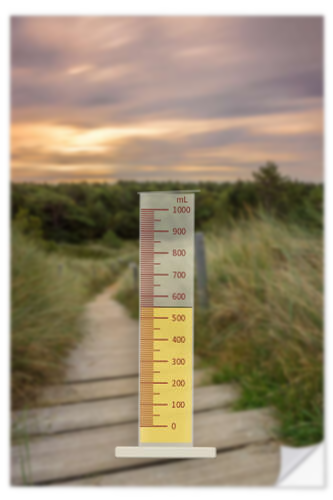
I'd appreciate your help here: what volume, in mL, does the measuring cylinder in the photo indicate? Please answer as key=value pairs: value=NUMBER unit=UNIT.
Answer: value=550 unit=mL
